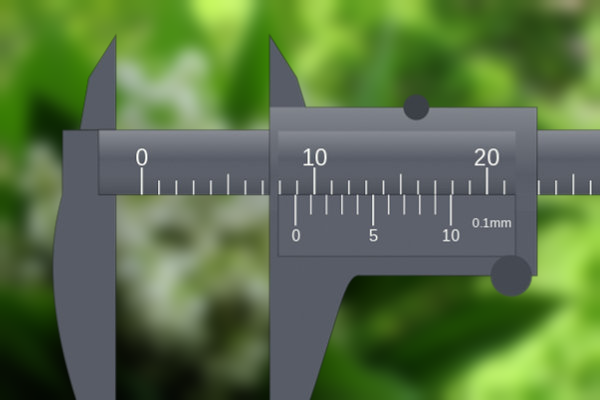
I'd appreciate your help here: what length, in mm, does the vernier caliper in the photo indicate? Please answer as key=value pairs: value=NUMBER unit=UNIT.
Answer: value=8.9 unit=mm
